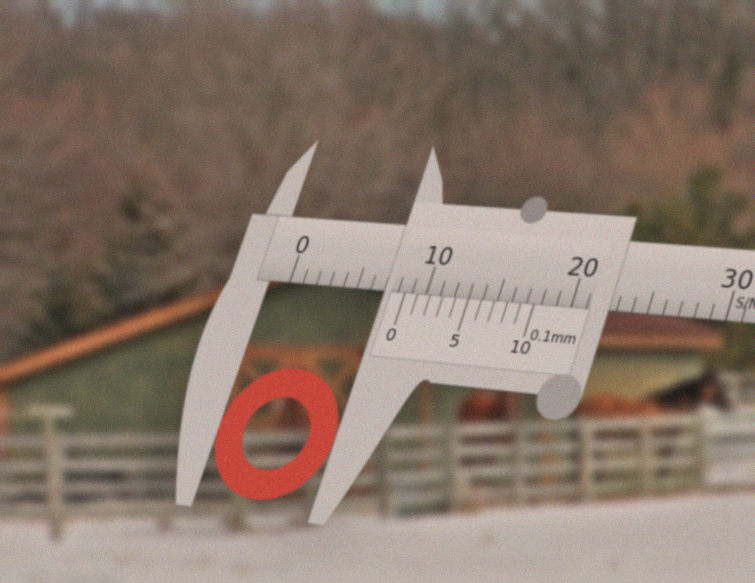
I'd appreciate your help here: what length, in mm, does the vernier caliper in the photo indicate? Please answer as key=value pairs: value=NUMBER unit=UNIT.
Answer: value=8.5 unit=mm
